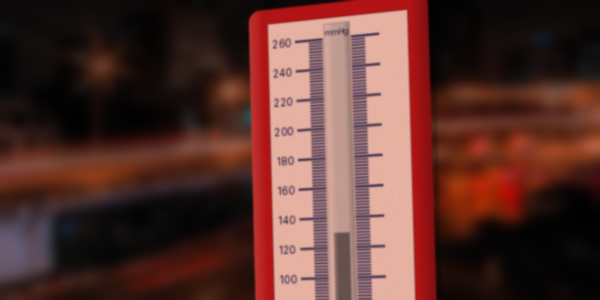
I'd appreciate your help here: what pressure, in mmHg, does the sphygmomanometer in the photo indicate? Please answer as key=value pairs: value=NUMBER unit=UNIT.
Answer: value=130 unit=mmHg
